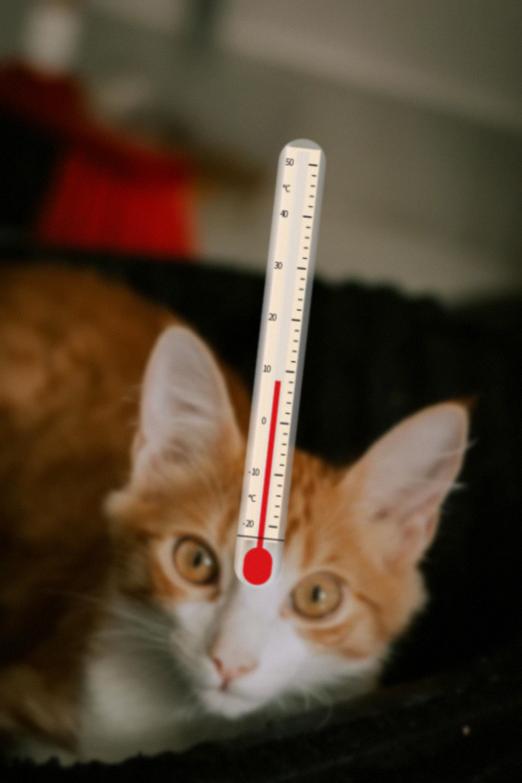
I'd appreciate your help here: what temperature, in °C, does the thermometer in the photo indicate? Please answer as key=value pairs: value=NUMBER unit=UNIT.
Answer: value=8 unit=°C
